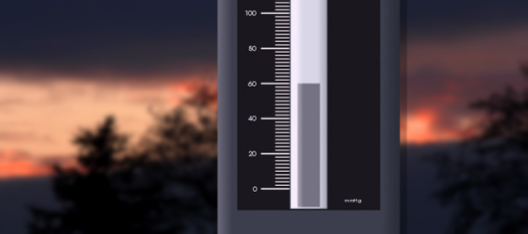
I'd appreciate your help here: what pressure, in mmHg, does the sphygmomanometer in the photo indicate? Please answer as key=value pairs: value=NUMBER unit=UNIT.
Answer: value=60 unit=mmHg
